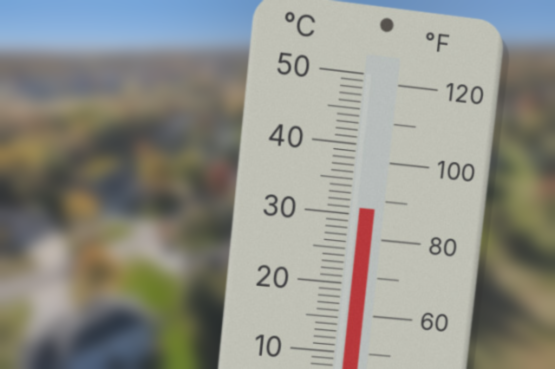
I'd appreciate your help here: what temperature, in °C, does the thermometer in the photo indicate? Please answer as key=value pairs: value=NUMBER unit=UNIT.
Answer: value=31 unit=°C
